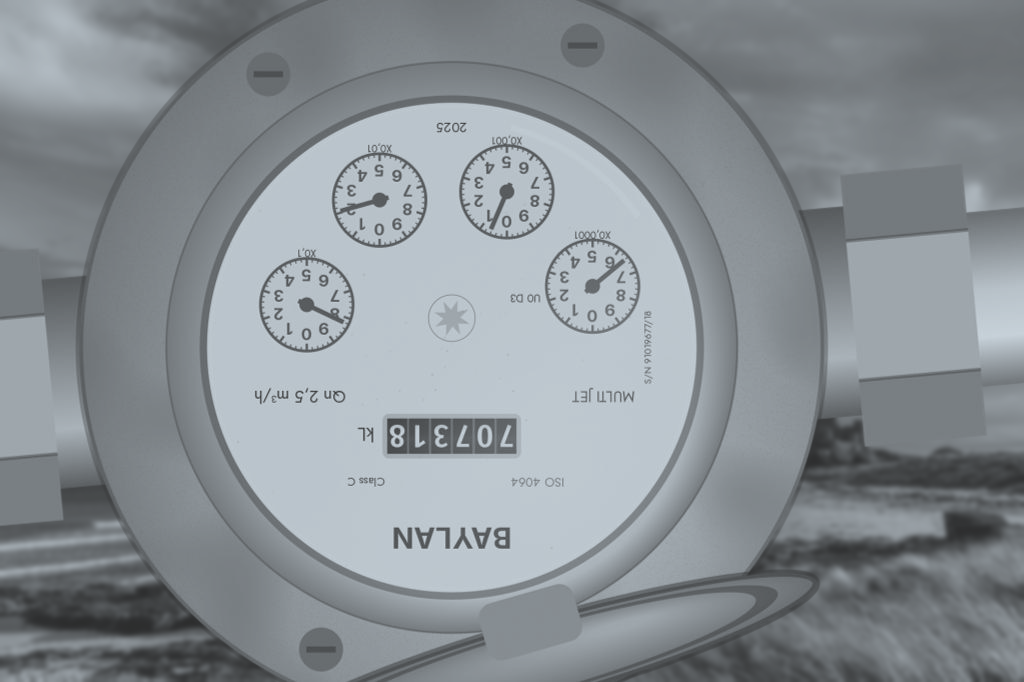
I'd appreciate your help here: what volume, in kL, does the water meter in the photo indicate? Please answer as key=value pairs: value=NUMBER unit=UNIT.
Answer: value=707318.8206 unit=kL
